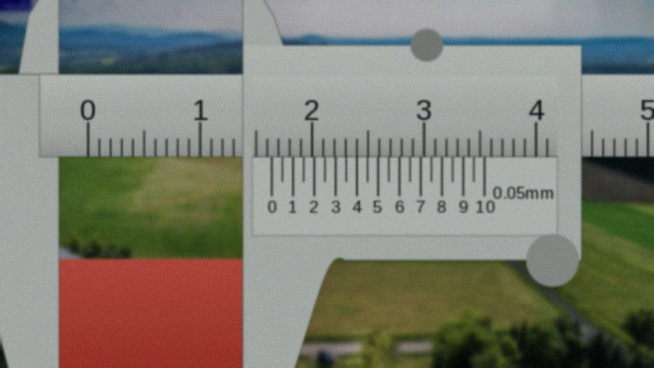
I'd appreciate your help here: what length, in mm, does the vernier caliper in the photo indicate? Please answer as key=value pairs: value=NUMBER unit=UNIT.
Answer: value=16.4 unit=mm
